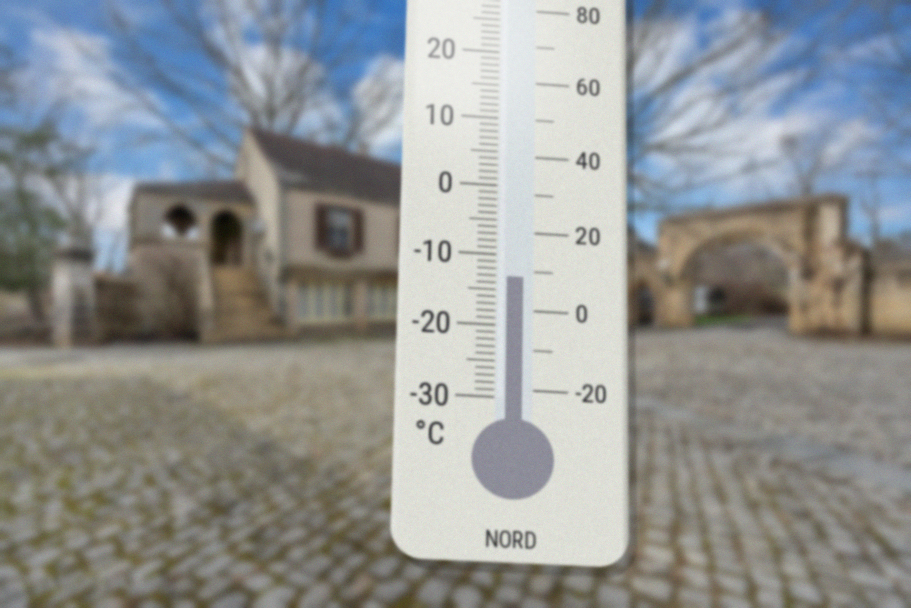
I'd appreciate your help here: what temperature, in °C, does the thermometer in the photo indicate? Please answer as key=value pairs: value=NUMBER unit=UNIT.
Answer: value=-13 unit=°C
